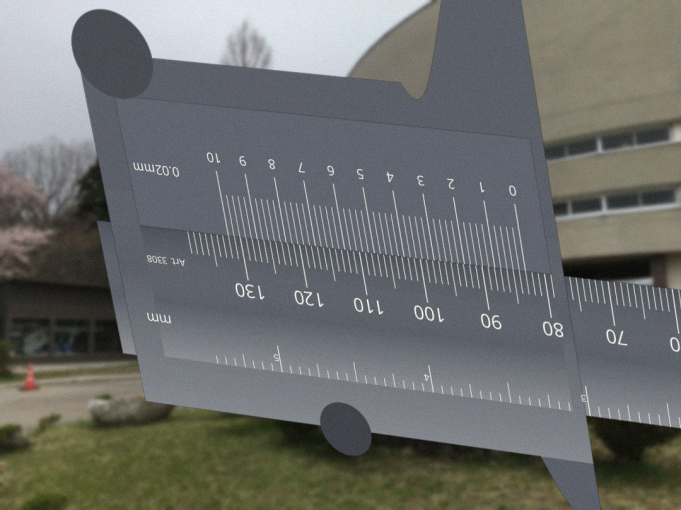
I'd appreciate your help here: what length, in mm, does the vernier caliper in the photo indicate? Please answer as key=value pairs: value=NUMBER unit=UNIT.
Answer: value=83.0 unit=mm
